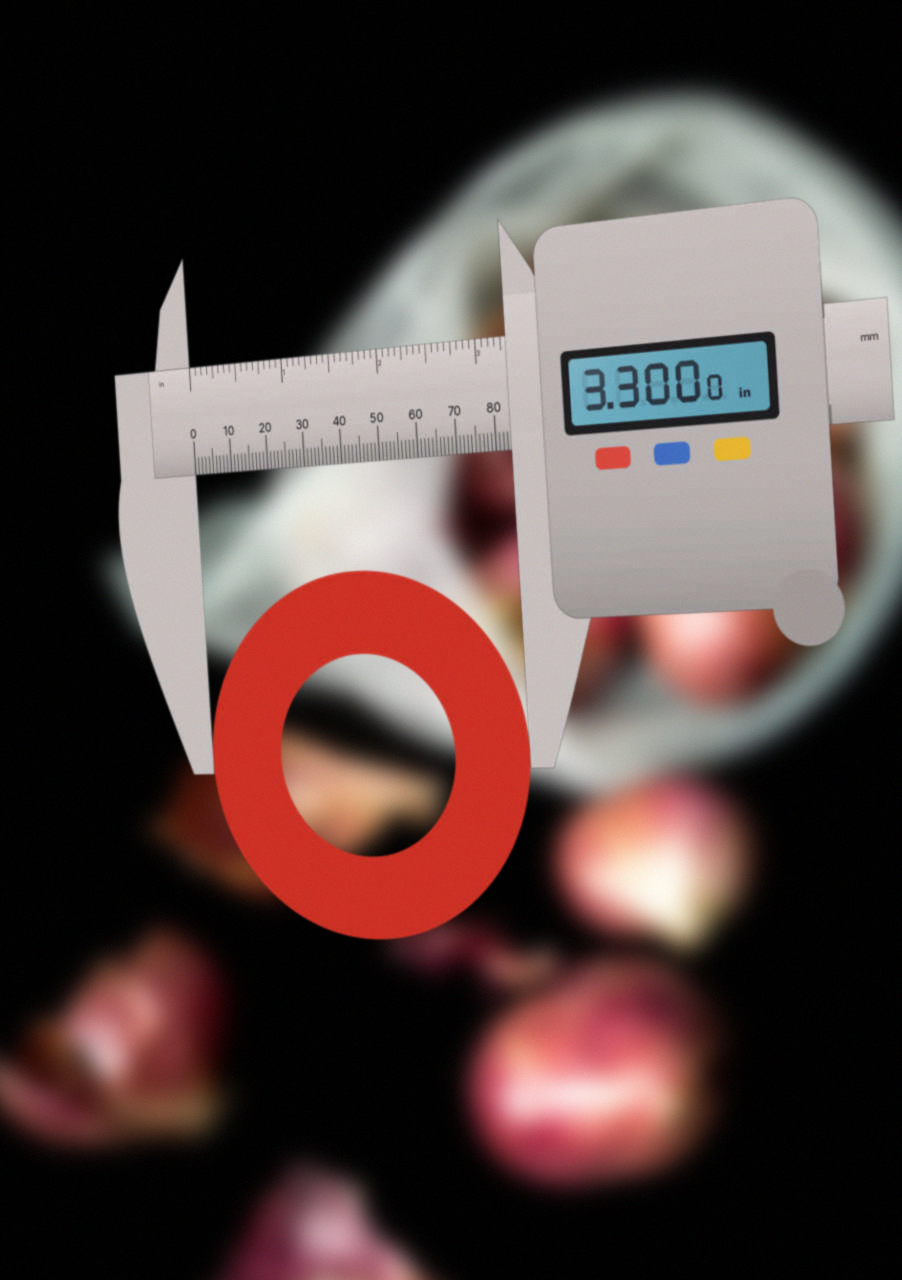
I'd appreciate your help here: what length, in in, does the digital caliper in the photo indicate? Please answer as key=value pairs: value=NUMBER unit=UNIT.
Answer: value=3.3000 unit=in
